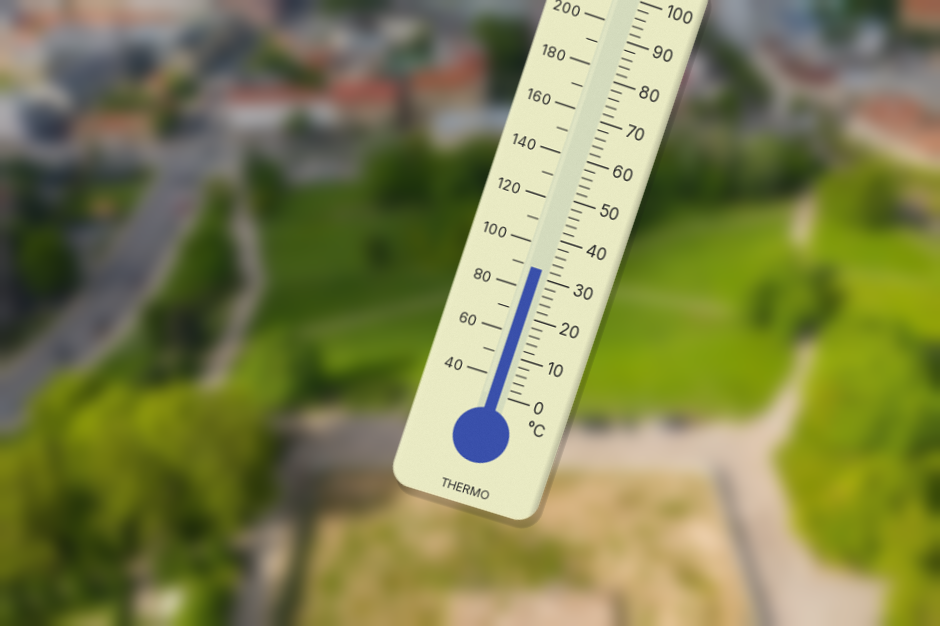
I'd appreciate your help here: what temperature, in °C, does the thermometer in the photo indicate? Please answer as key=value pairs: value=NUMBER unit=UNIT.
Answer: value=32 unit=°C
